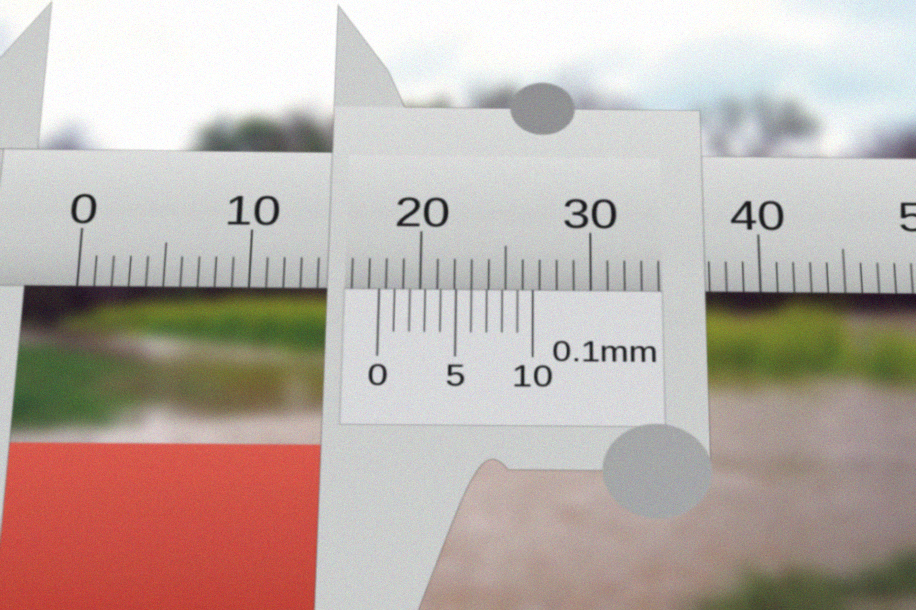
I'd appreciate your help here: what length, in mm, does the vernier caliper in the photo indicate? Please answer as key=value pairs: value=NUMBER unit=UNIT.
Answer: value=17.6 unit=mm
